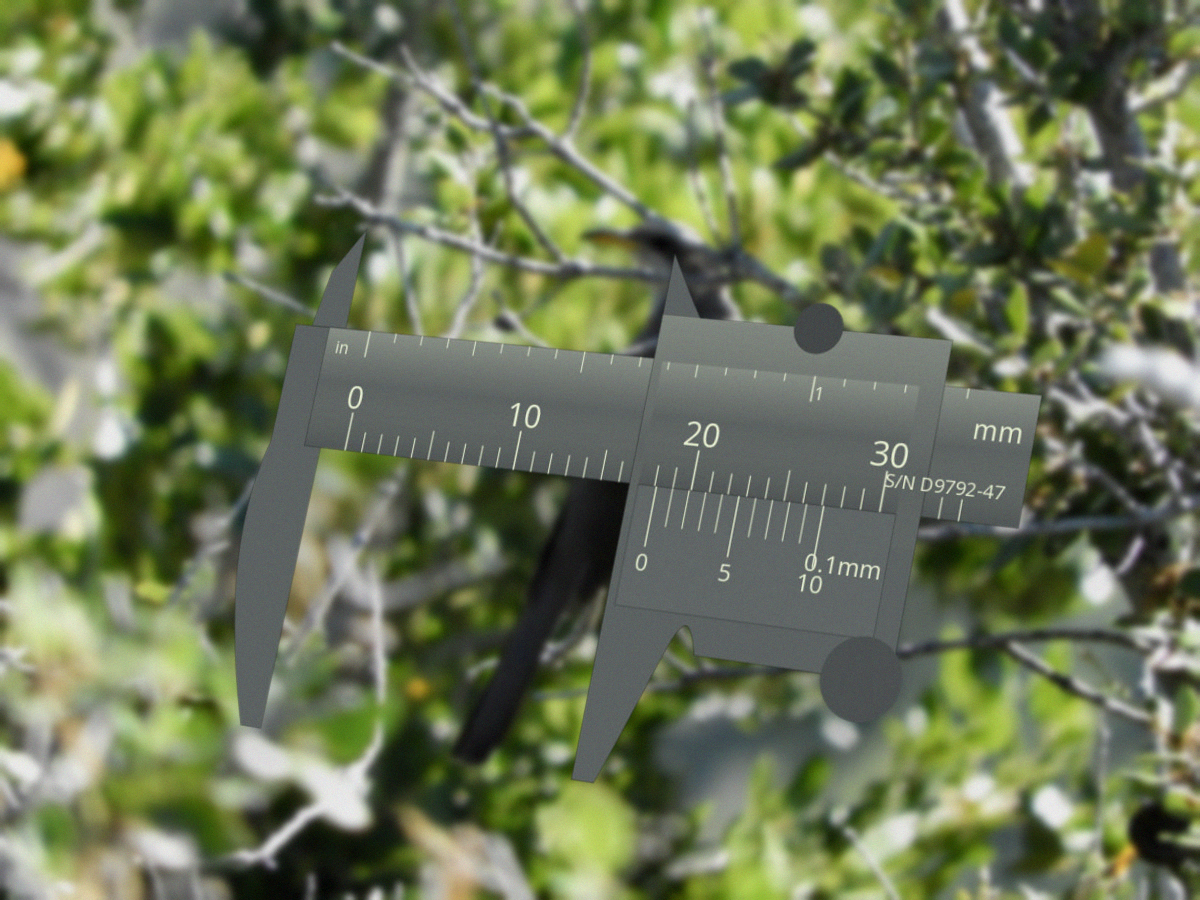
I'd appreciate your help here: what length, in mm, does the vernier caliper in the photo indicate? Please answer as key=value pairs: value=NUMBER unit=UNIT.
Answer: value=18.1 unit=mm
